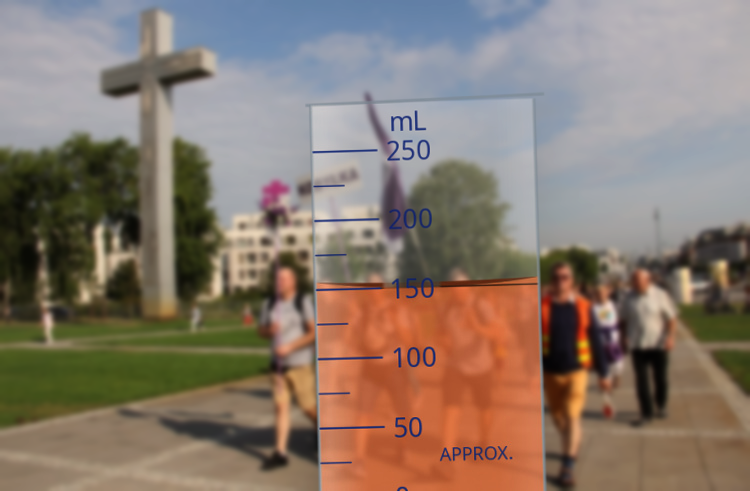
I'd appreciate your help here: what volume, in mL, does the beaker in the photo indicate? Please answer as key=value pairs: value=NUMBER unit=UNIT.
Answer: value=150 unit=mL
